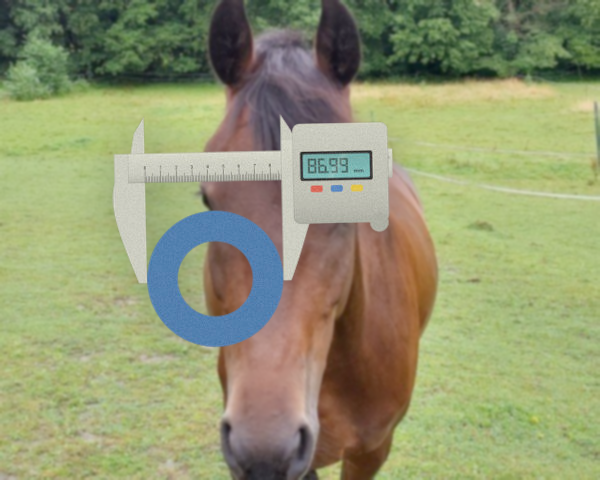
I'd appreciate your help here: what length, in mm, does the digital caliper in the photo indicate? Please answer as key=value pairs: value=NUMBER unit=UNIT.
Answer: value=86.99 unit=mm
